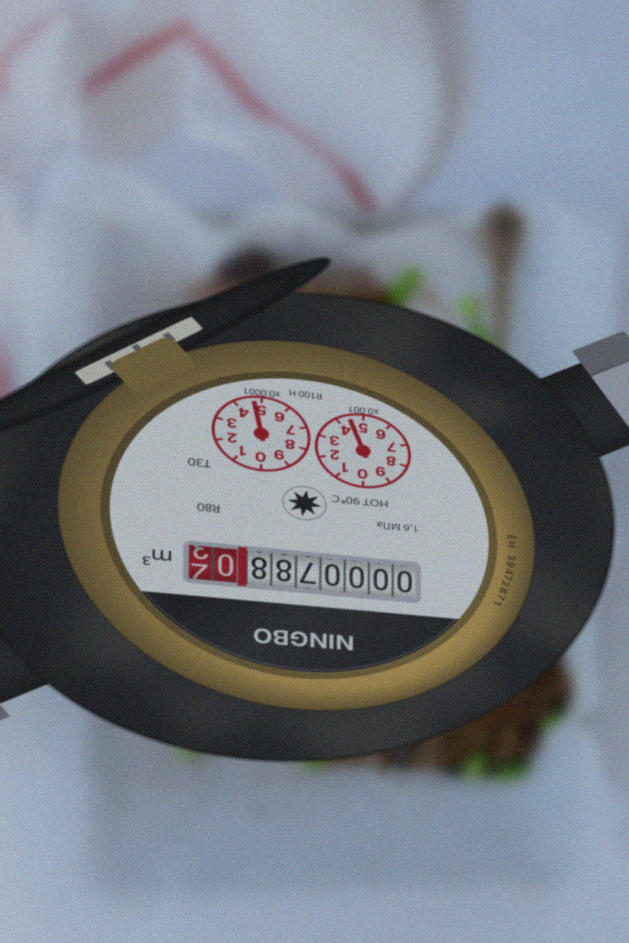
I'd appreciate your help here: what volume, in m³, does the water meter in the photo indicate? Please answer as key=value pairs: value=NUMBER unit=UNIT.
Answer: value=788.0244 unit=m³
